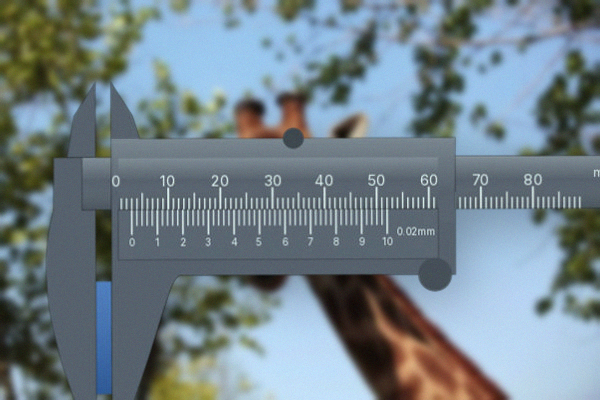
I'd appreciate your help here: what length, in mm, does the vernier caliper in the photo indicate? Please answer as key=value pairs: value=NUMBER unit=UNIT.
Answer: value=3.0 unit=mm
